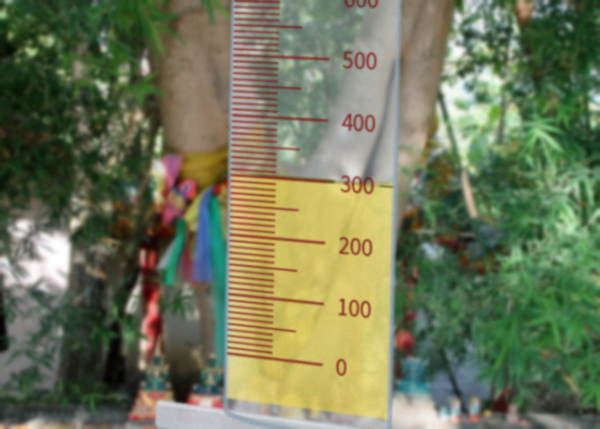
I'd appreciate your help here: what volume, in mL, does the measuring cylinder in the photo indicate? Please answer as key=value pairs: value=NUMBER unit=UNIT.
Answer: value=300 unit=mL
